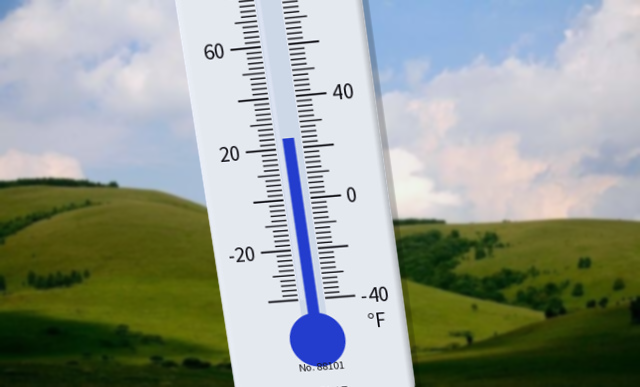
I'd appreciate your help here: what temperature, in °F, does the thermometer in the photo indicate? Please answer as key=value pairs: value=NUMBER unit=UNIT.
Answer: value=24 unit=°F
